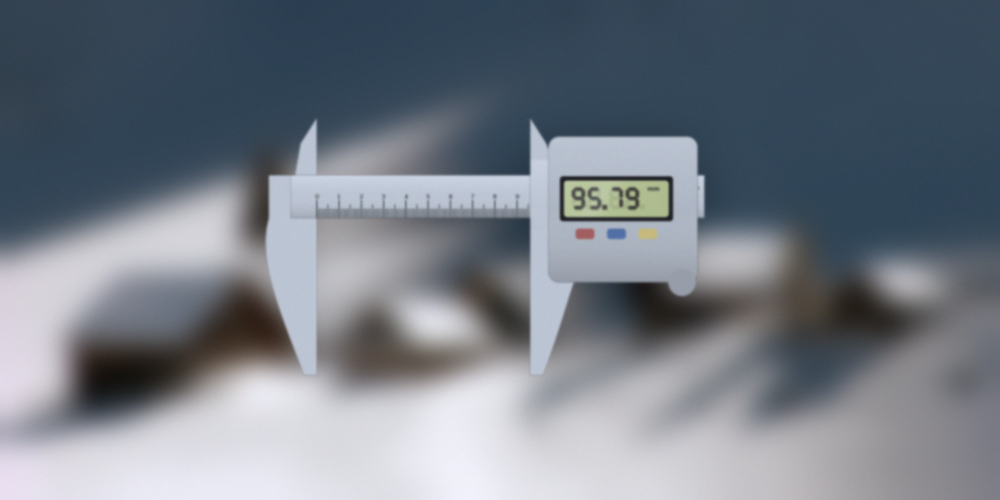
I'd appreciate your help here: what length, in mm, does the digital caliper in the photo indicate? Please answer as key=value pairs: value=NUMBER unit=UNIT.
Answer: value=95.79 unit=mm
